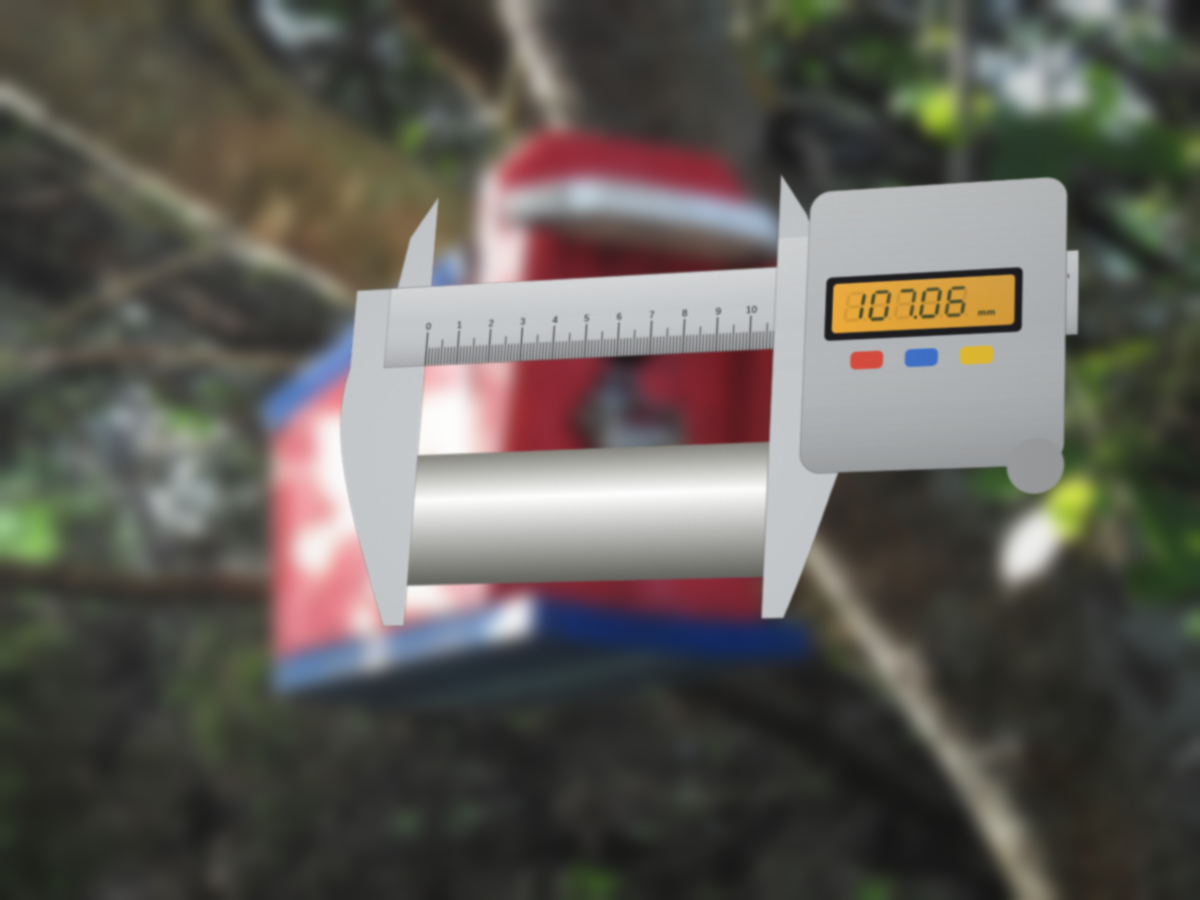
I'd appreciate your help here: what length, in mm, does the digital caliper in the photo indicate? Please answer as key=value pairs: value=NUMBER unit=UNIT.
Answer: value=107.06 unit=mm
